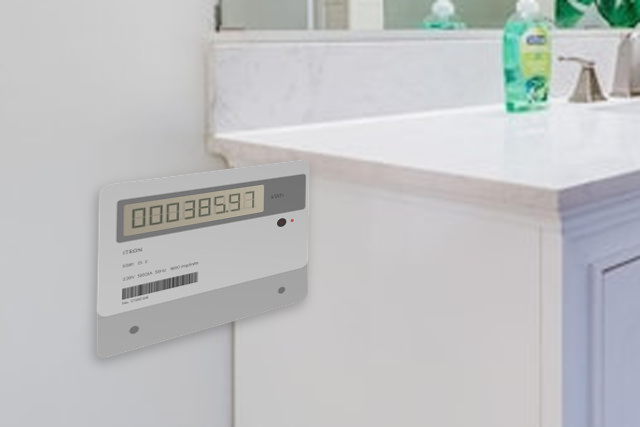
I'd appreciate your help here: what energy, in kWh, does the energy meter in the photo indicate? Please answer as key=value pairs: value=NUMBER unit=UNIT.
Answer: value=385.97 unit=kWh
